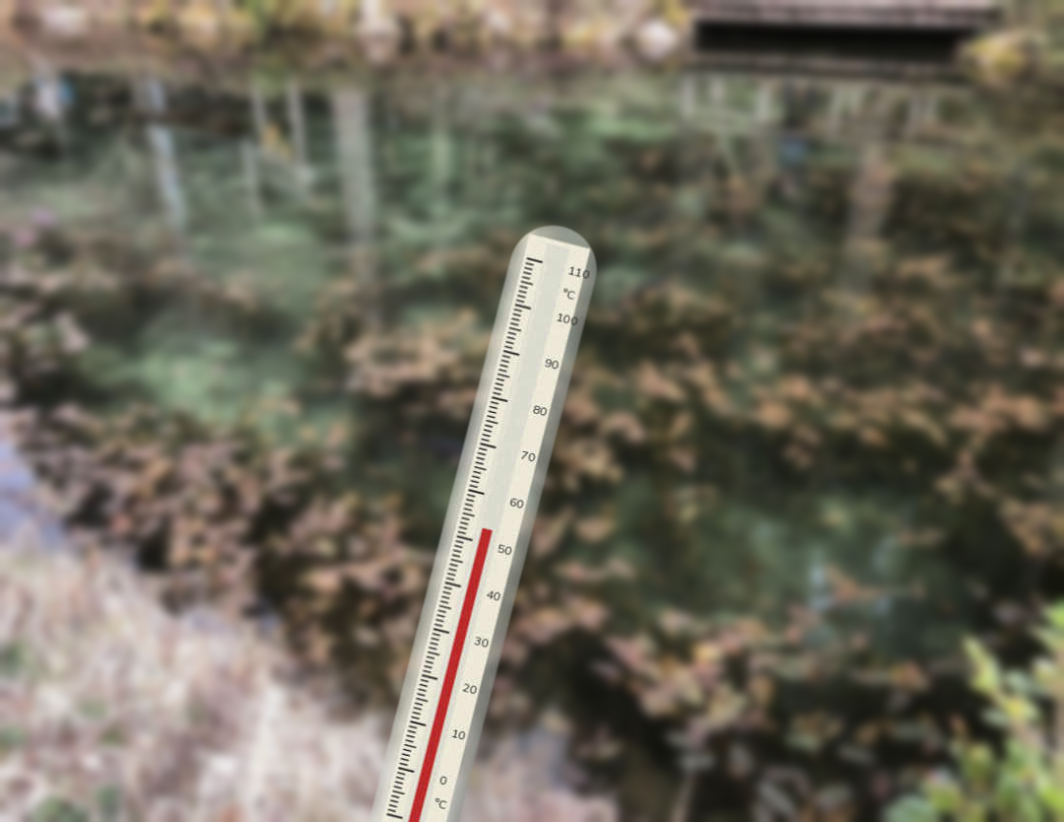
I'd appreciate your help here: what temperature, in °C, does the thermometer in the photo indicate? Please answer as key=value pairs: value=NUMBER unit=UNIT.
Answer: value=53 unit=°C
